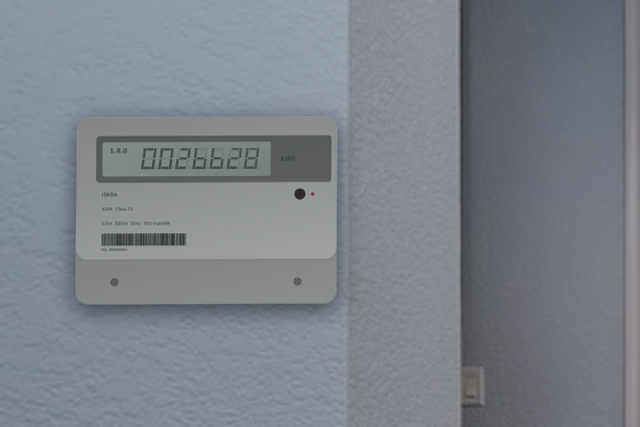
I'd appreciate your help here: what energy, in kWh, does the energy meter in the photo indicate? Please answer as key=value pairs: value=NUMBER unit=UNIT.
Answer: value=26628 unit=kWh
